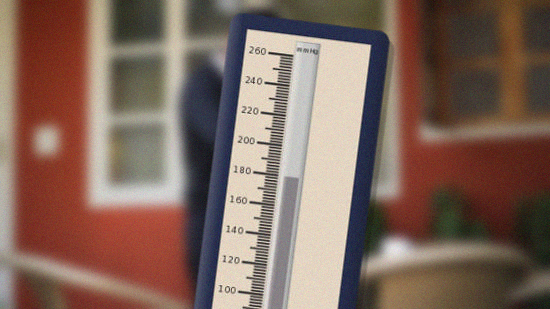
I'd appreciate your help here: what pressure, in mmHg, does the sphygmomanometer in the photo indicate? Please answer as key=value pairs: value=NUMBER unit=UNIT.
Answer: value=180 unit=mmHg
